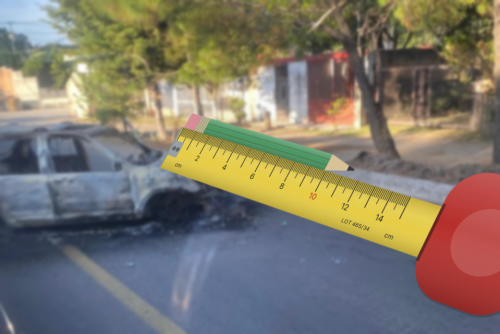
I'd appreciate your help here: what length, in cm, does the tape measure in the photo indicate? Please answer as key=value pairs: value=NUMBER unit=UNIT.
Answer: value=11.5 unit=cm
